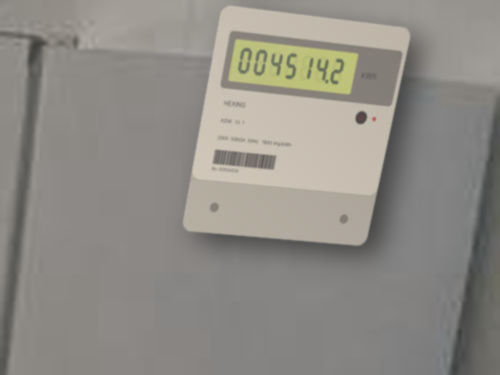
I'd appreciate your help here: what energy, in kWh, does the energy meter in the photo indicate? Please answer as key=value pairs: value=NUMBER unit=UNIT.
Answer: value=4514.2 unit=kWh
